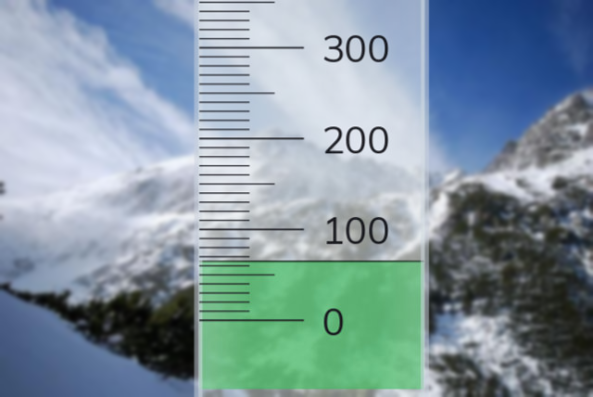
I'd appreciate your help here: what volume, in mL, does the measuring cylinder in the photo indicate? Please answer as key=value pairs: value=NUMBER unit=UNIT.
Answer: value=65 unit=mL
